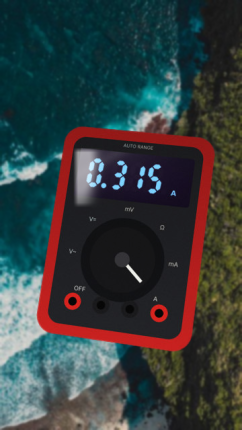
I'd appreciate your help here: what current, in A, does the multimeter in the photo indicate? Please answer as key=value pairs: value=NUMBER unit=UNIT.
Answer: value=0.315 unit=A
